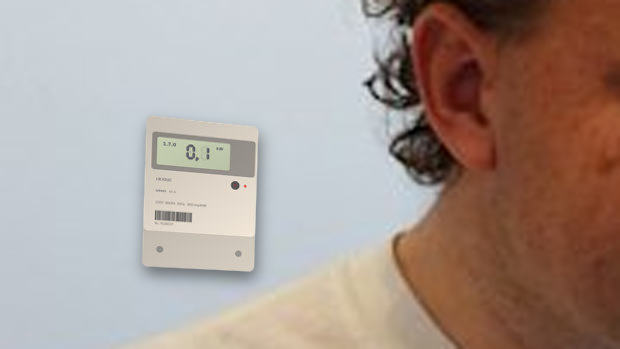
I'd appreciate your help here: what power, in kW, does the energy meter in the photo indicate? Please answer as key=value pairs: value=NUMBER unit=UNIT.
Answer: value=0.1 unit=kW
